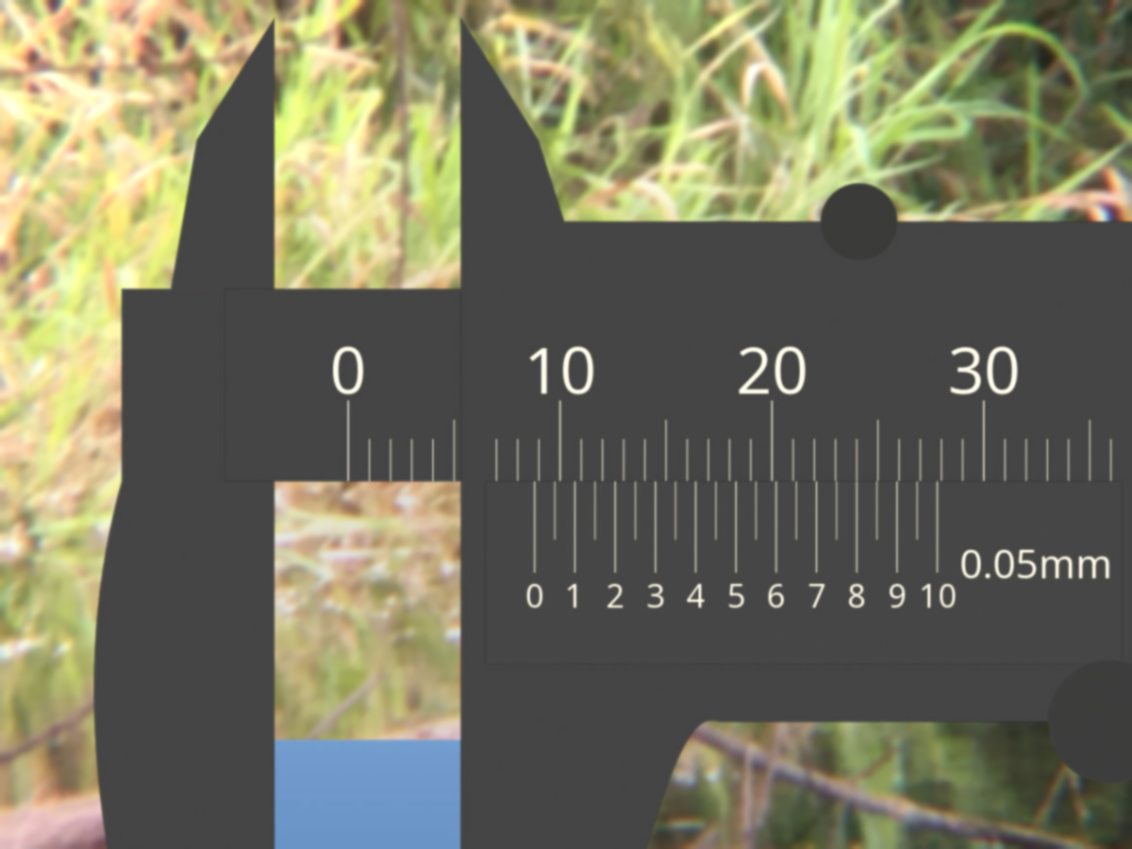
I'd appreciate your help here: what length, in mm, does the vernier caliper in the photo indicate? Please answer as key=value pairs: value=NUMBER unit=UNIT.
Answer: value=8.8 unit=mm
